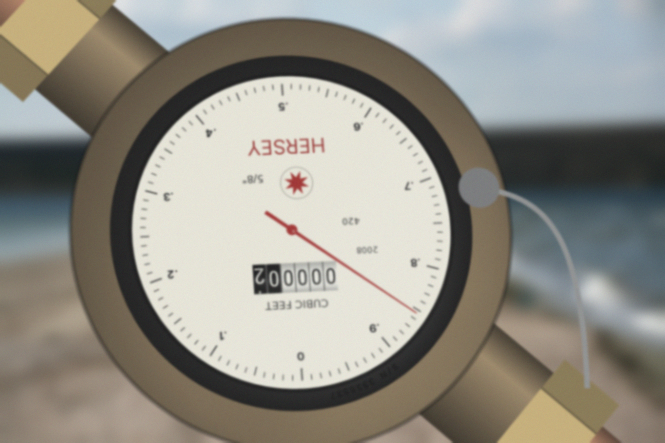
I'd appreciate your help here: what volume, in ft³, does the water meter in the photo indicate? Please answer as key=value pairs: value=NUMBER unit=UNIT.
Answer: value=1.85 unit=ft³
